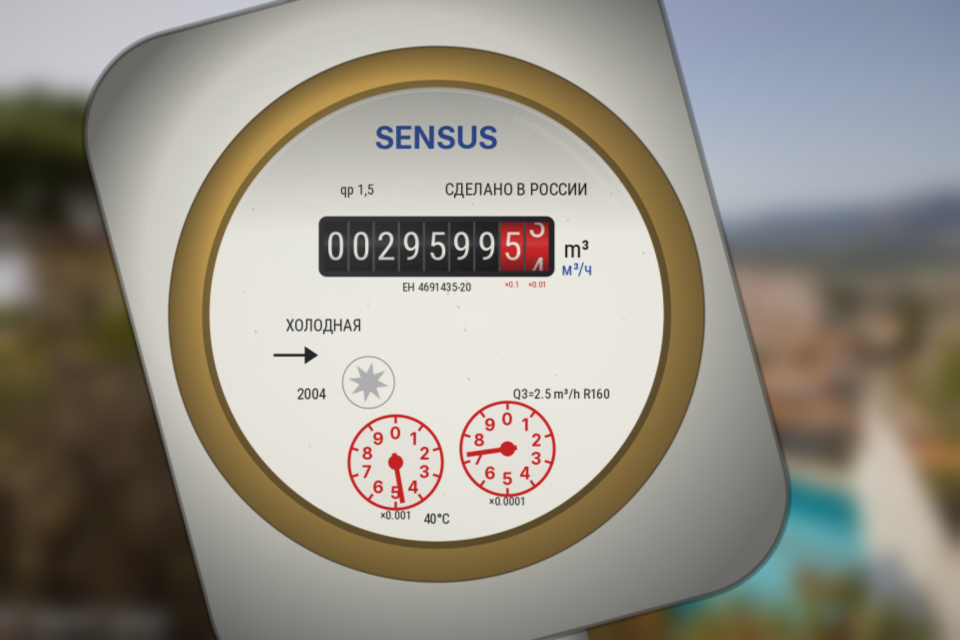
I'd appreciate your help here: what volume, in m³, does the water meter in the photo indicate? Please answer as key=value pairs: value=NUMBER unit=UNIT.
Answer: value=29599.5347 unit=m³
